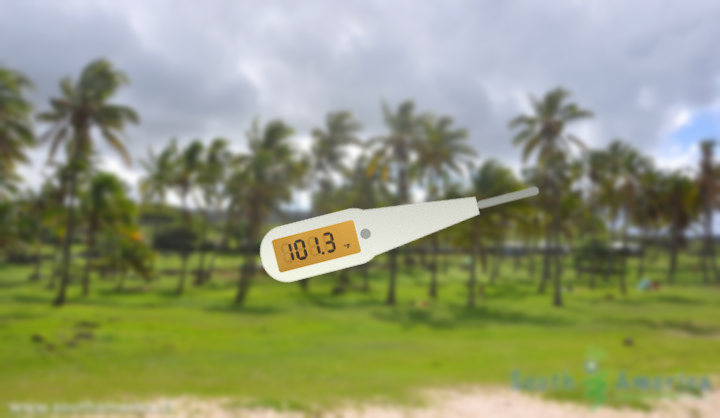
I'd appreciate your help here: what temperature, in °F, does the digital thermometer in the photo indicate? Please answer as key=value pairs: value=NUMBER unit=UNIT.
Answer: value=101.3 unit=°F
